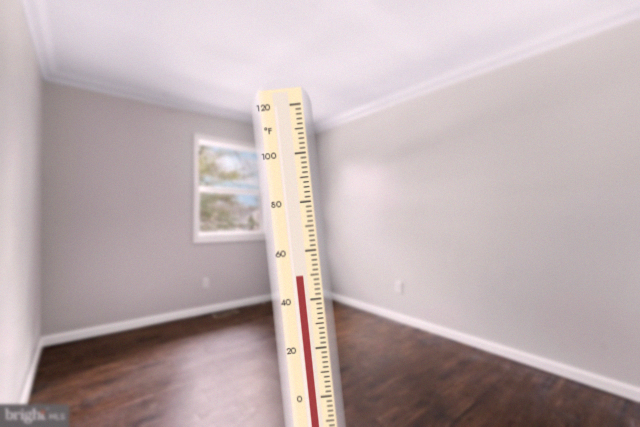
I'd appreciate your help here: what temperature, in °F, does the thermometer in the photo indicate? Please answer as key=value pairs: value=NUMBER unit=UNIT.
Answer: value=50 unit=°F
